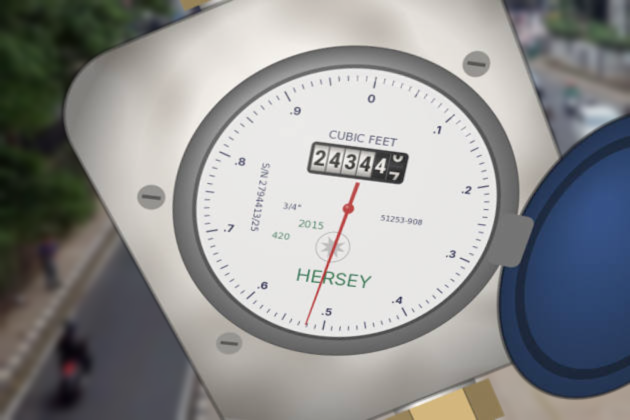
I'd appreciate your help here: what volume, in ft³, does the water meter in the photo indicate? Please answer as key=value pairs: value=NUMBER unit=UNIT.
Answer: value=243446.52 unit=ft³
